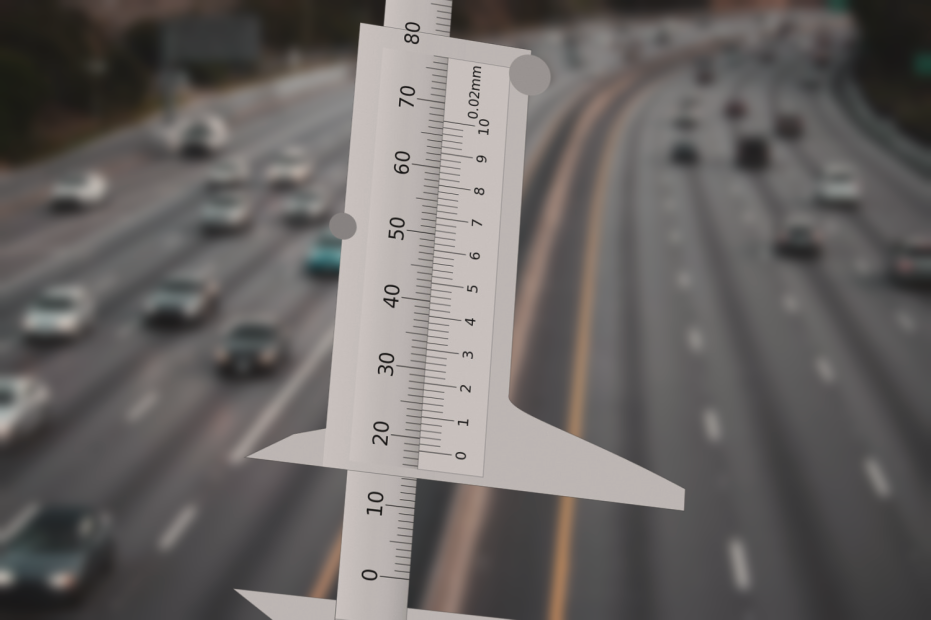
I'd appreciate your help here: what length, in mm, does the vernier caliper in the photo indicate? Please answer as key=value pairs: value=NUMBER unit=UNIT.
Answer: value=18.2 unit=mm
